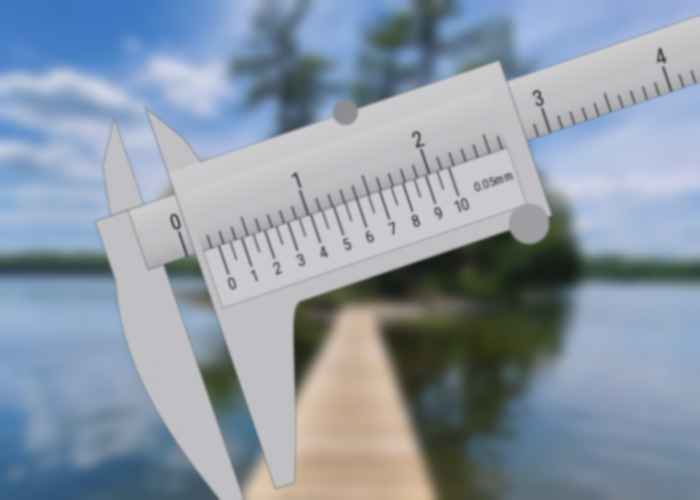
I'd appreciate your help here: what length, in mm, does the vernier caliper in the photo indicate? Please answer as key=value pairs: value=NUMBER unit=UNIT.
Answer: value=2.6 unit=mm
